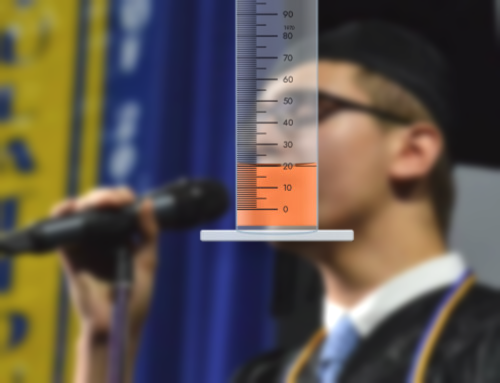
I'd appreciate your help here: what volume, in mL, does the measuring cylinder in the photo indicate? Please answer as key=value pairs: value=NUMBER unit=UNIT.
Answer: value=20 unit=mL
